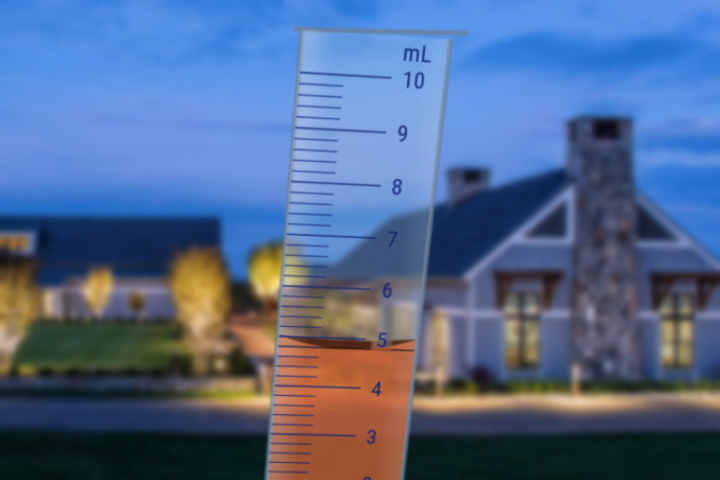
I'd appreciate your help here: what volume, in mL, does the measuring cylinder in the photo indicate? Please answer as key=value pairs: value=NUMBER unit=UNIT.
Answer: value=4.8 unit=mL
